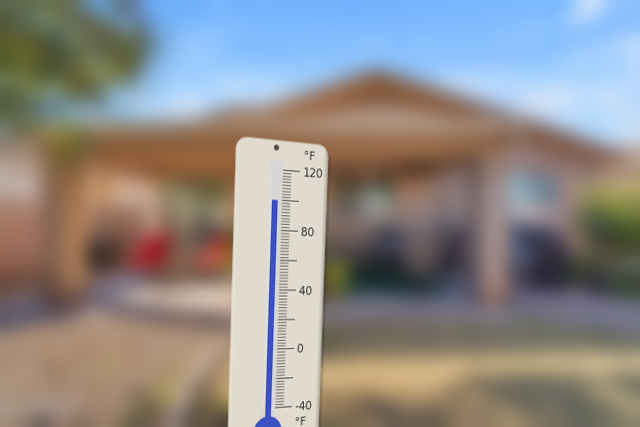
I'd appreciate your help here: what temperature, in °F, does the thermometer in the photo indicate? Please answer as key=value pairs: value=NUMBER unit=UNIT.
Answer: value=100 unit=°F
